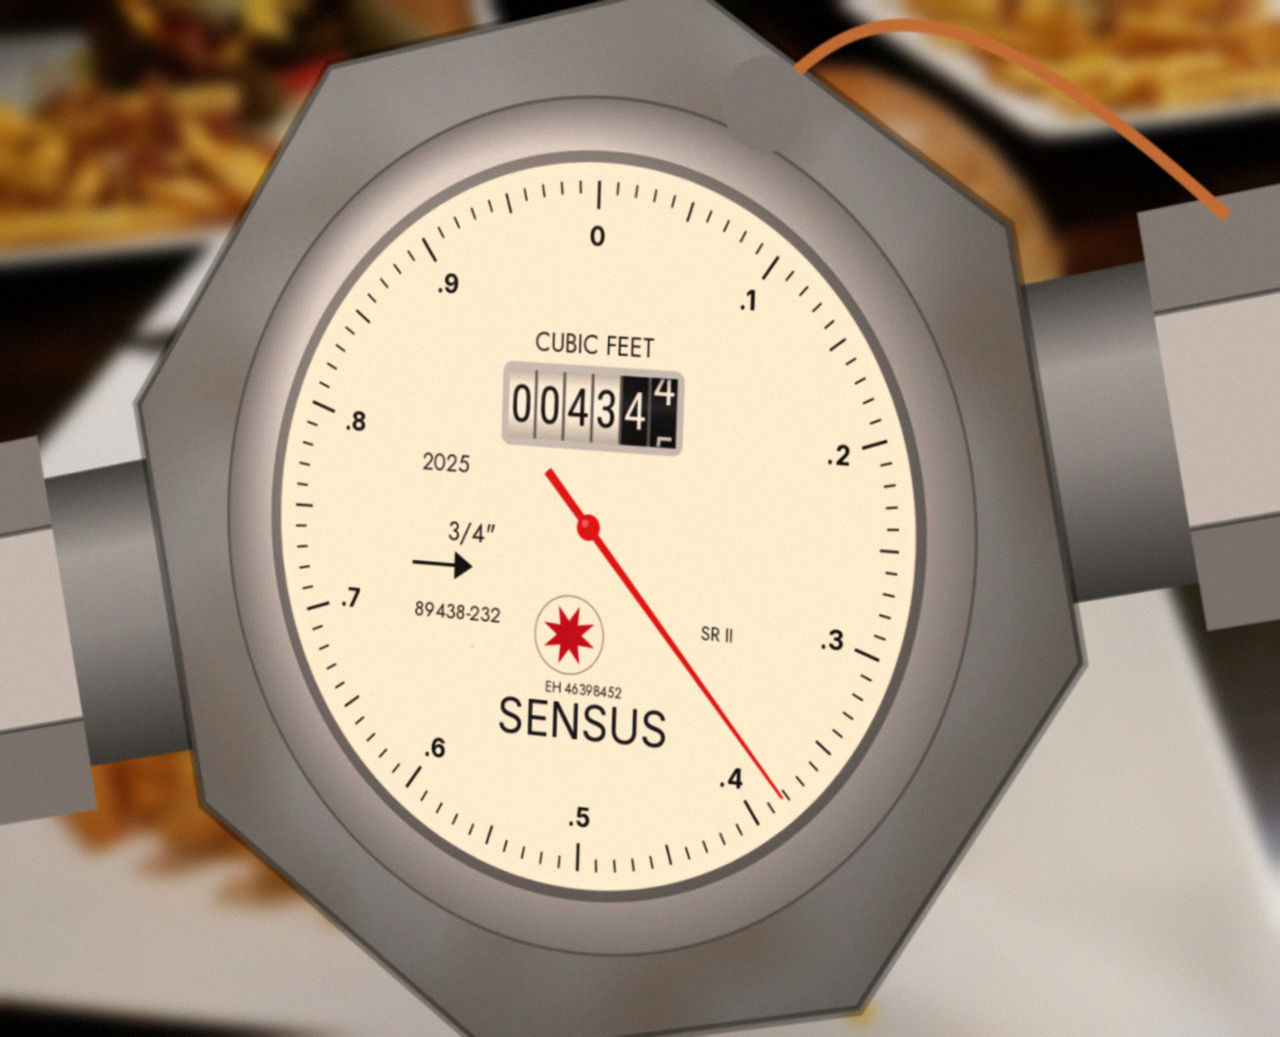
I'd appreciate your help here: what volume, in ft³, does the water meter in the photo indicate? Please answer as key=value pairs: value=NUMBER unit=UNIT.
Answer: value=4344.38 unit=ft³
